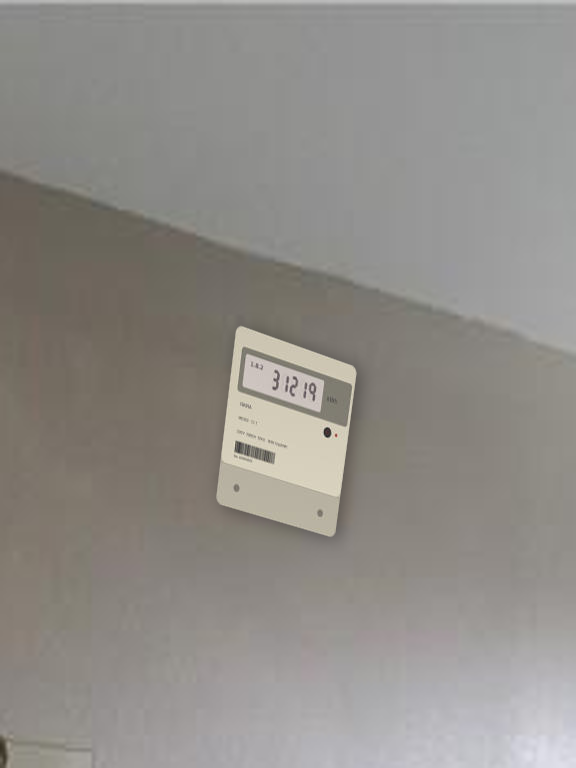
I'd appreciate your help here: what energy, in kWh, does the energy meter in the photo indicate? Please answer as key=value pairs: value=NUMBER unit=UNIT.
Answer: value=31219 unit=kWh
